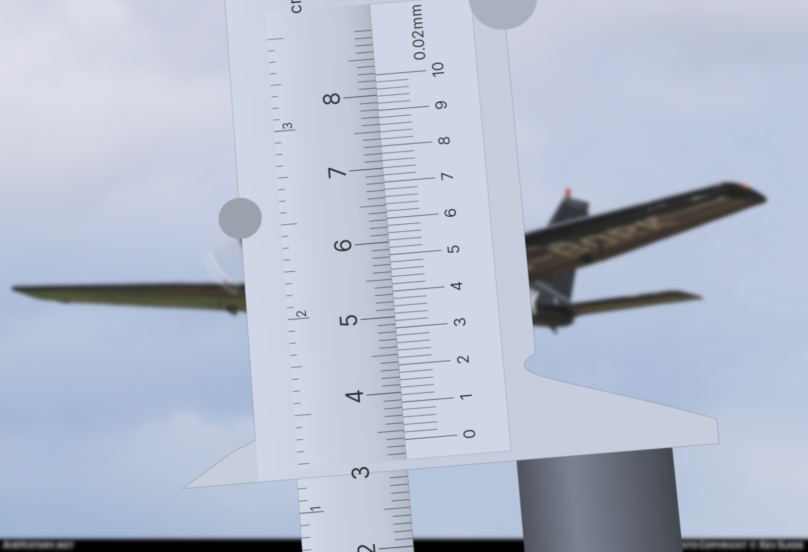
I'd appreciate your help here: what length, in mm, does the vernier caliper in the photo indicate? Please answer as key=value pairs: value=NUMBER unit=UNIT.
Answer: value=33.8 unit=mm
